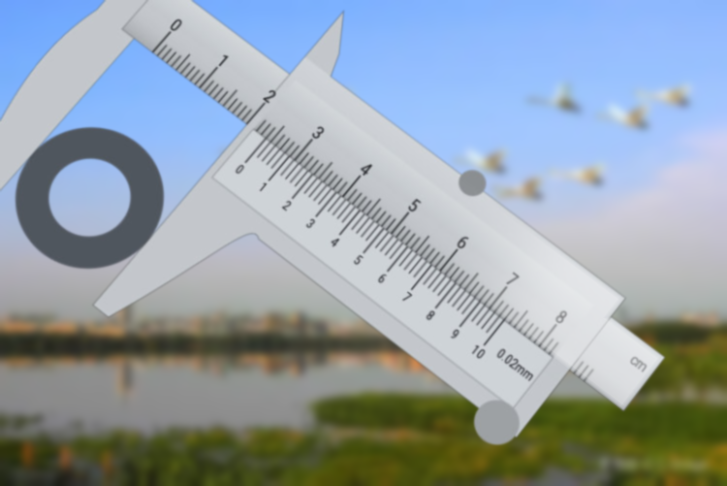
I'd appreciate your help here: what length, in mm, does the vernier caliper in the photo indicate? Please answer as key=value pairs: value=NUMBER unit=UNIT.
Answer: value=24.0 unit=mm
